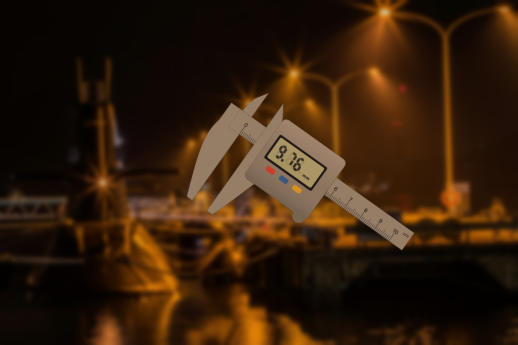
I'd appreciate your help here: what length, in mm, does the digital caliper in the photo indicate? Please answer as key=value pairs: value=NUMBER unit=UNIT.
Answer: value=9.76 unit=mm
